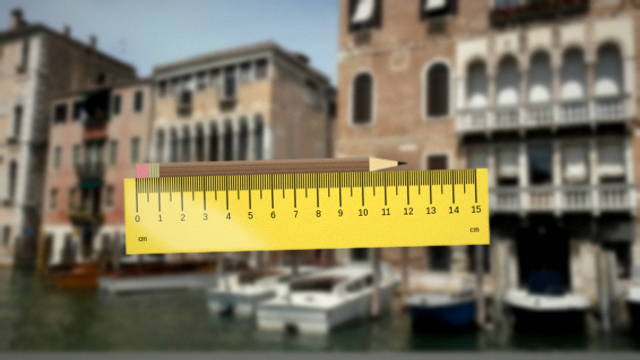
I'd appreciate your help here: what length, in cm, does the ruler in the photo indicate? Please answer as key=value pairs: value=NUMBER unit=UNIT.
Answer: value=12 unit=cm
